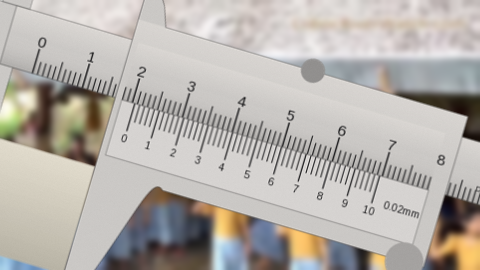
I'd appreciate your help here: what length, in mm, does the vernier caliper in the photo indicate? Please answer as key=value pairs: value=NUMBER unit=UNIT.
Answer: value=20.5 unit=mm
